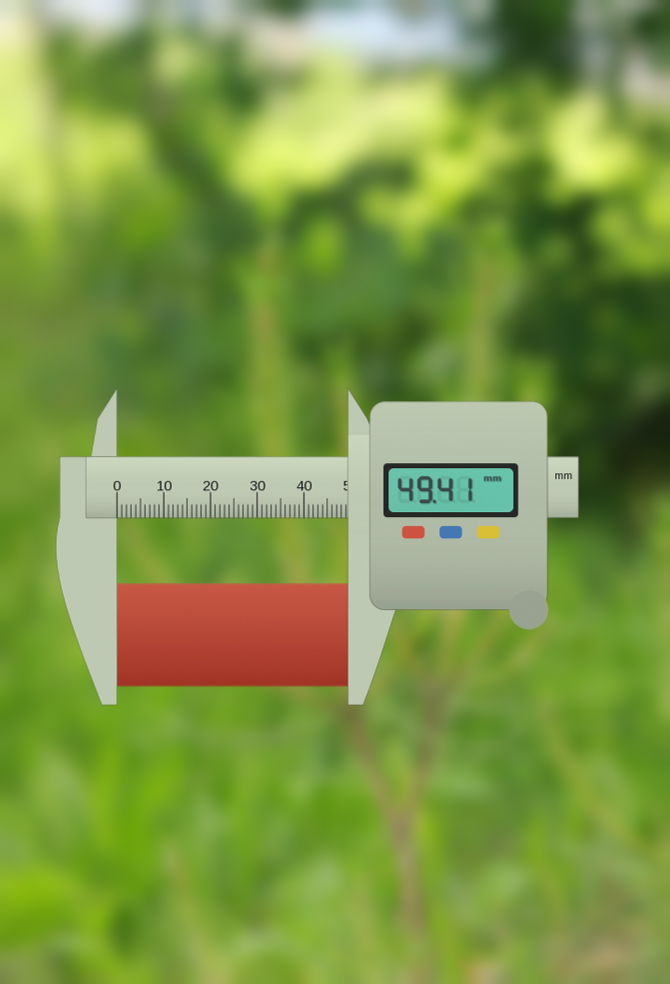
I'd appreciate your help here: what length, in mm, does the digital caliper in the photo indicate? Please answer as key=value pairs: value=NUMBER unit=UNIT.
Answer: value=49.41 unit=mm
